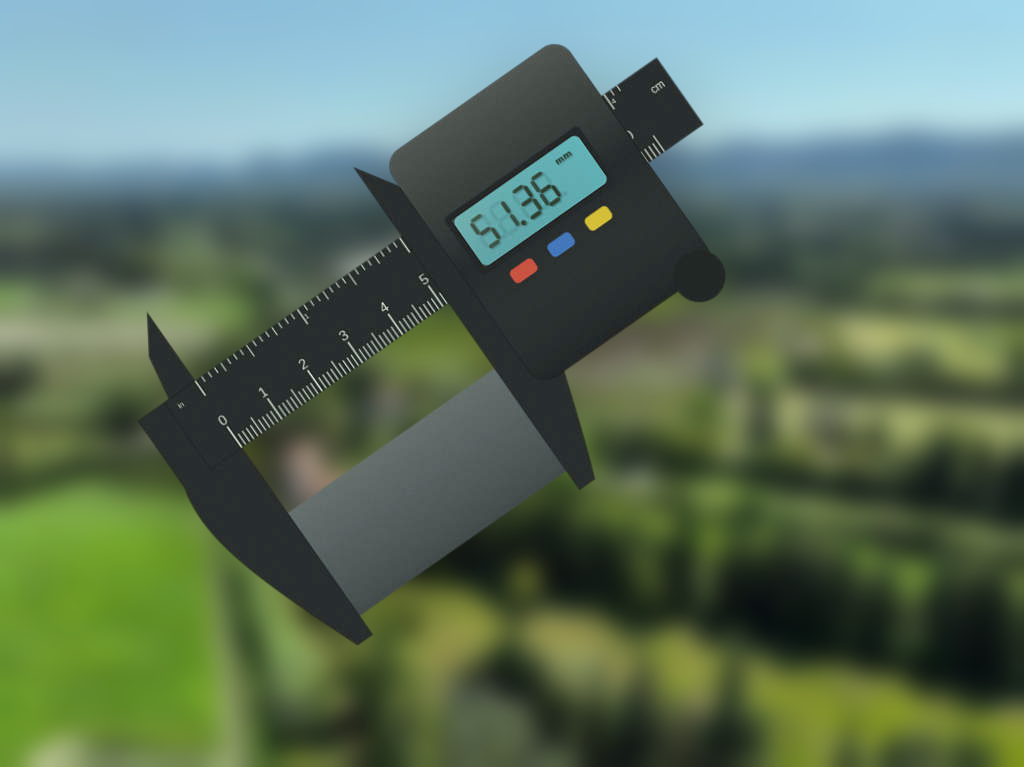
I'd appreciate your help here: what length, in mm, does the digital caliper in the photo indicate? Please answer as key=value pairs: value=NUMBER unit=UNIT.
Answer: value=51.36 unit=mm
